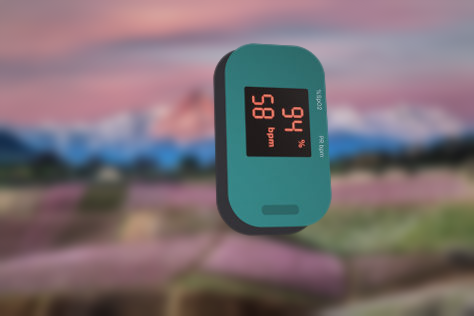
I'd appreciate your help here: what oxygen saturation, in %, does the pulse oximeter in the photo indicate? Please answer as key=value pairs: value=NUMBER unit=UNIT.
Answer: value=94 unit=%
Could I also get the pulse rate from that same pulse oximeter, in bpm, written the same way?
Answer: value=58 unit=bpm
